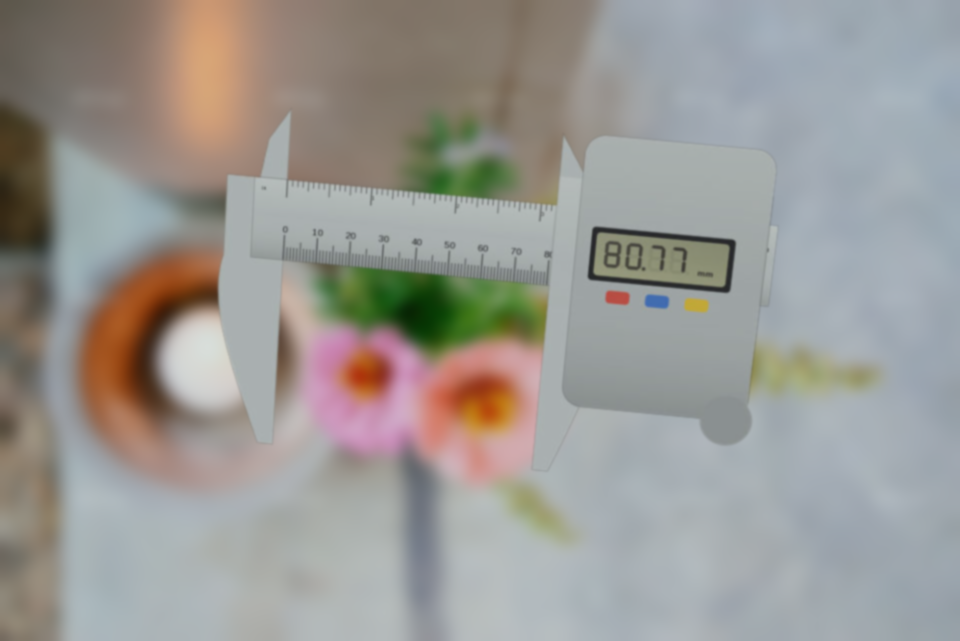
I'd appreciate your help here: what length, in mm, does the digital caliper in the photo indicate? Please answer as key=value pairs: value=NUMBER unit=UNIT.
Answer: value=80.77 unit=mm
